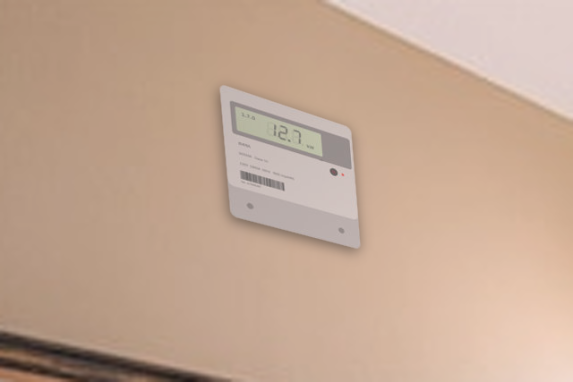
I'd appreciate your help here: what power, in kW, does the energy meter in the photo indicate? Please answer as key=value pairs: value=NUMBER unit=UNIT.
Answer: value=12.7 unit=kW
